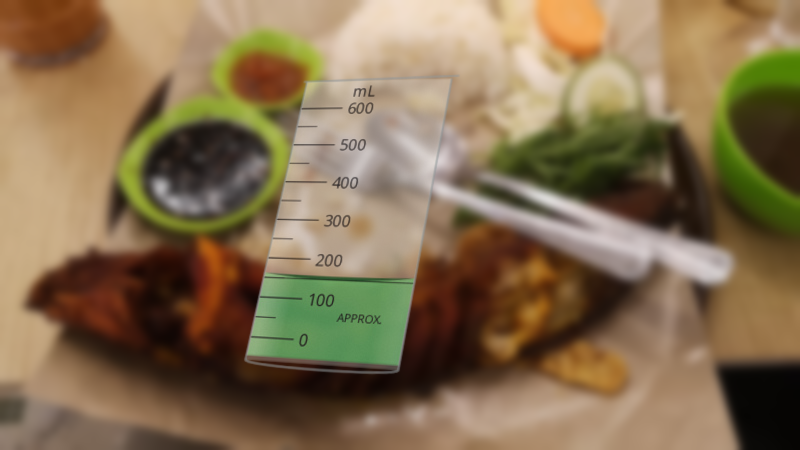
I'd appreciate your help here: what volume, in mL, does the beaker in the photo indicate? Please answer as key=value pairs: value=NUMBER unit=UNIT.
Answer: value=150 unit=mL
